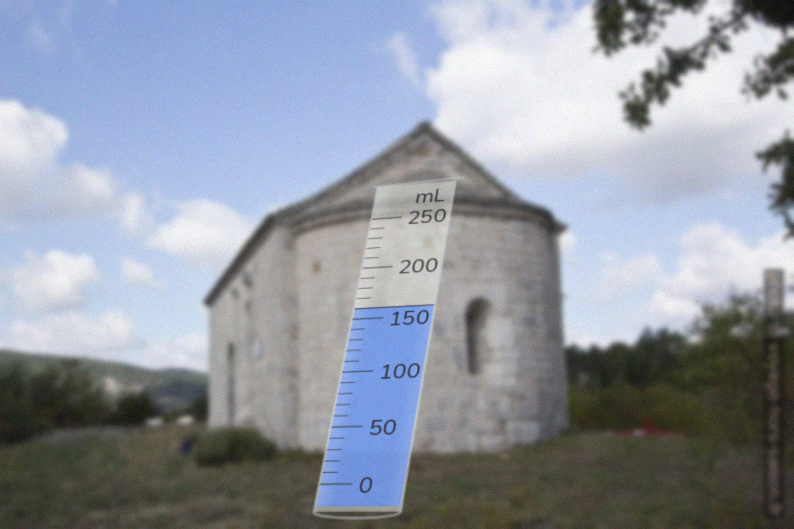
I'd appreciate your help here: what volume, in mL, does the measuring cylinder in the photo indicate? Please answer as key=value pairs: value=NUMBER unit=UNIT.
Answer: value=160 unit=mL
